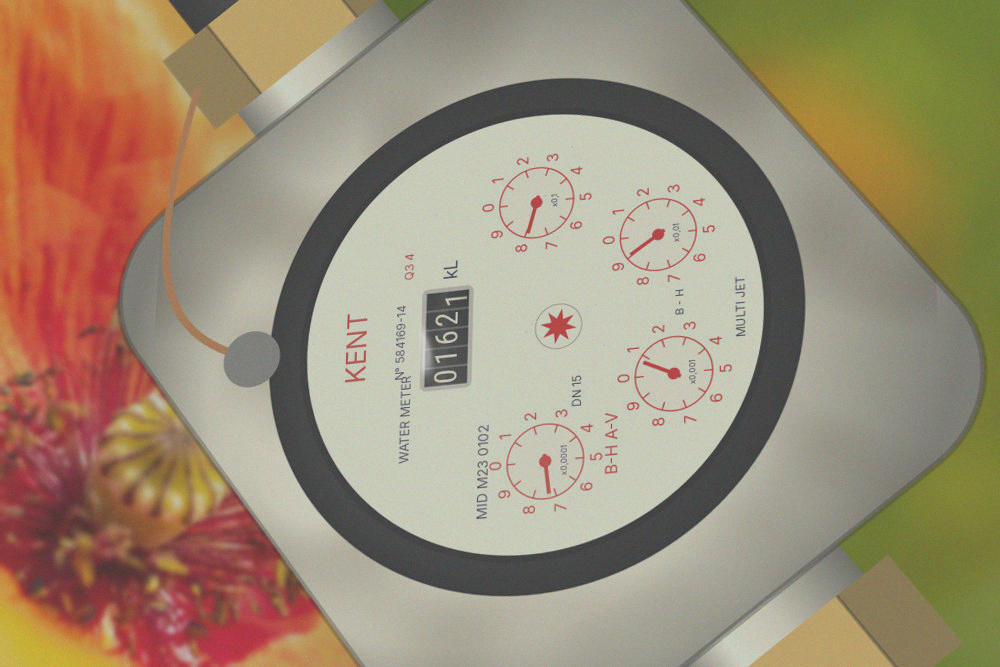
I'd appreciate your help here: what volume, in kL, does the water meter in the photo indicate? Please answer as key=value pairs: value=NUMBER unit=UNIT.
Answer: value=1620.7907 unit=kL
